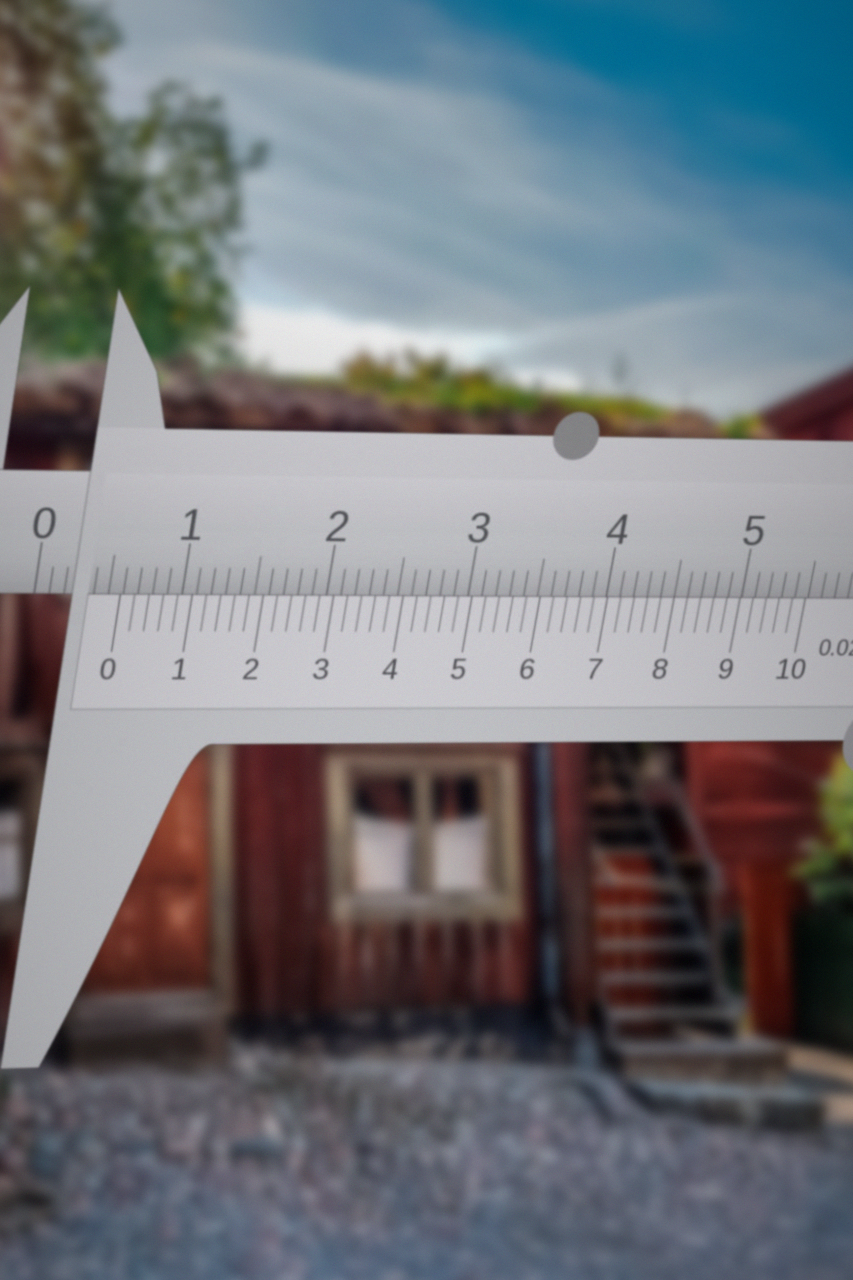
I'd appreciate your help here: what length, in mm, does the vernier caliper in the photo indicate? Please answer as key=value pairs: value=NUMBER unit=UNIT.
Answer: value=5.8 unit=mm
